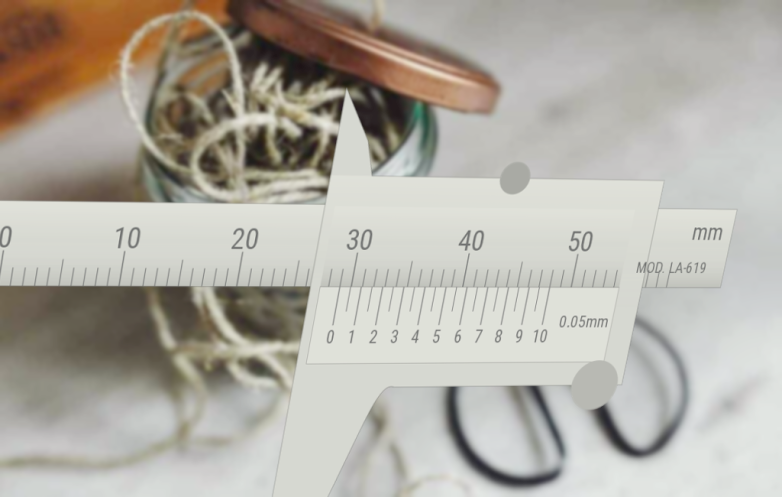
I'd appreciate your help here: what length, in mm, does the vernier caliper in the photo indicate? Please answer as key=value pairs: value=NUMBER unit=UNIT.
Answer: value=29.0 unit=mm
